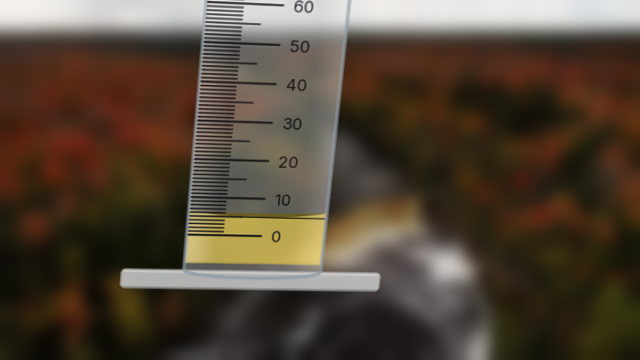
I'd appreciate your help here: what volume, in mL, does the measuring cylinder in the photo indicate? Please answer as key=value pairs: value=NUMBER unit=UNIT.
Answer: value=5 unit=mL
